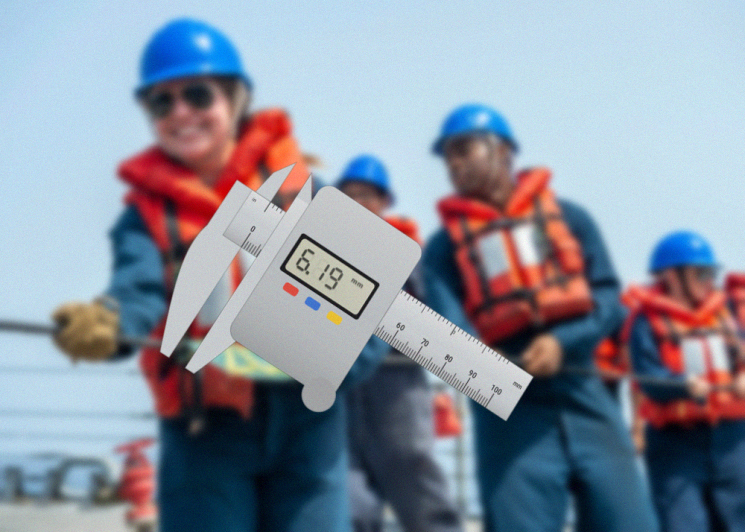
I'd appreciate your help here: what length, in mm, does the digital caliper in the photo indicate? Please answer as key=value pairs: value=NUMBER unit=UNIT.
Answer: value=6.19 unit=mm
